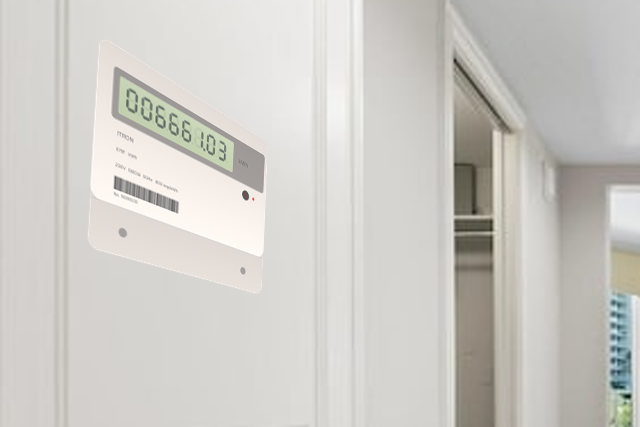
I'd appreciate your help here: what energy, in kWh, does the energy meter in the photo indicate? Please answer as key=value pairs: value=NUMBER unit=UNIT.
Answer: value=6661.03 unit=kWh
